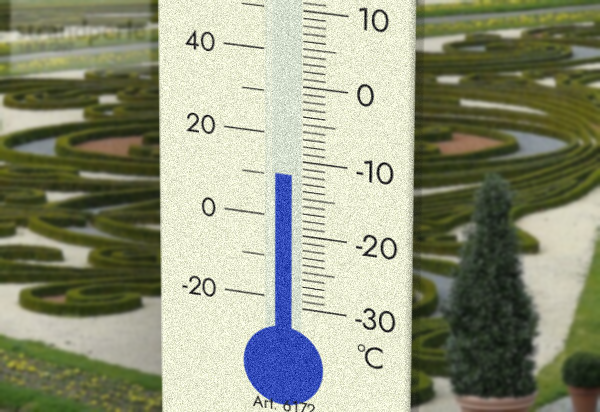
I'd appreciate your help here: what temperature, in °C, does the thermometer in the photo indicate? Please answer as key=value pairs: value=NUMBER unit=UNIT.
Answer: value=-12 unit=°C
